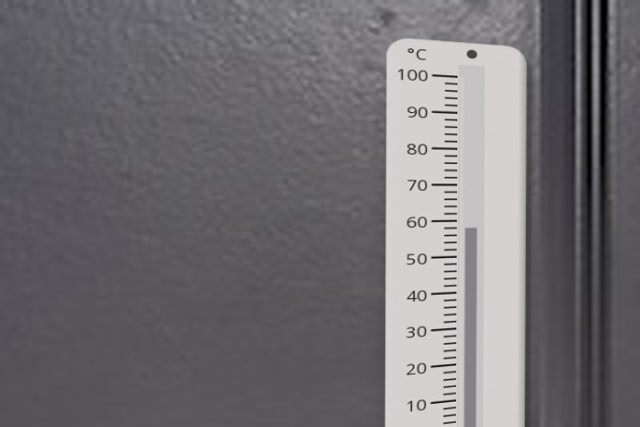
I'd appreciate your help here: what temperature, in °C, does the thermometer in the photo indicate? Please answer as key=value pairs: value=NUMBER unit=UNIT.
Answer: value=58 unit=°C
